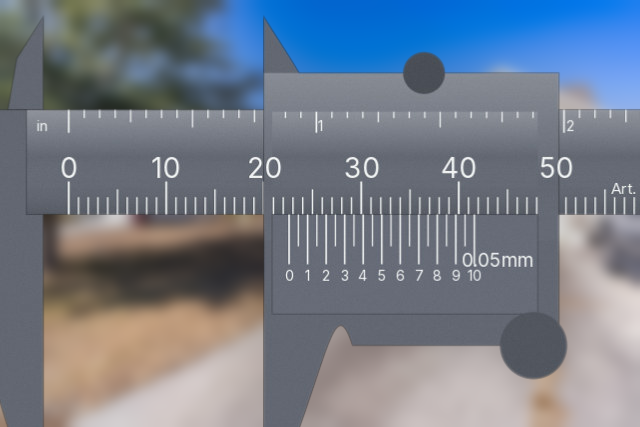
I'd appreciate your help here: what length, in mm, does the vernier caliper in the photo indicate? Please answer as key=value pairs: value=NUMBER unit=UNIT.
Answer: value=22.6 unit=mm
